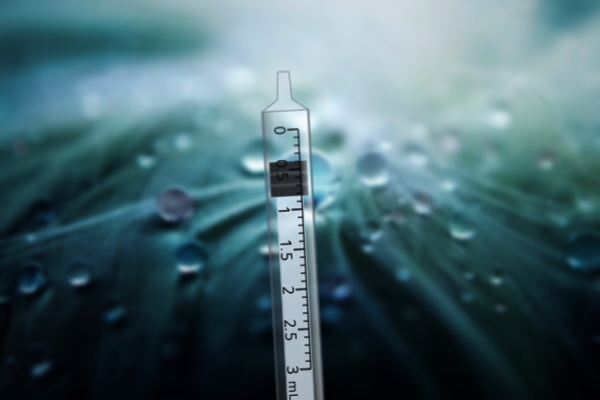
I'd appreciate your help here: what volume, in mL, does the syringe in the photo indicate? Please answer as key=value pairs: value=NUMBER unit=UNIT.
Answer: value=0.4 unit=mL
